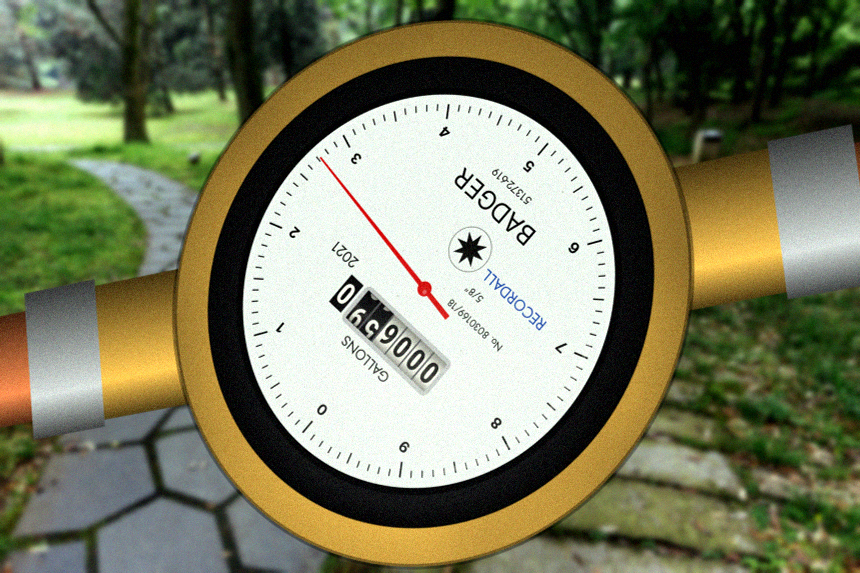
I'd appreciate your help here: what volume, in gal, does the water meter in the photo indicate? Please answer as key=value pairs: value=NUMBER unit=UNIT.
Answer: value=6592.7 unit=gal
